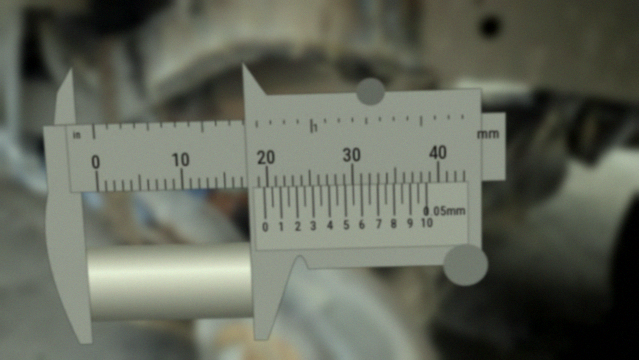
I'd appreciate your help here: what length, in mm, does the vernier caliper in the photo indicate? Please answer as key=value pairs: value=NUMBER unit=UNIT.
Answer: value=19.6 unit=mm
